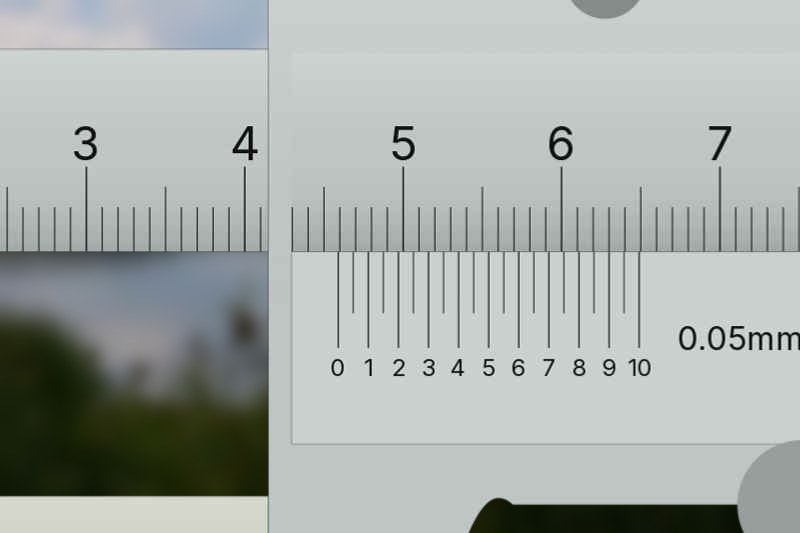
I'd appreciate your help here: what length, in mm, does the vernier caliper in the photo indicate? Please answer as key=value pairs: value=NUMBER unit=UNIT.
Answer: value=45.9 unit=mm
